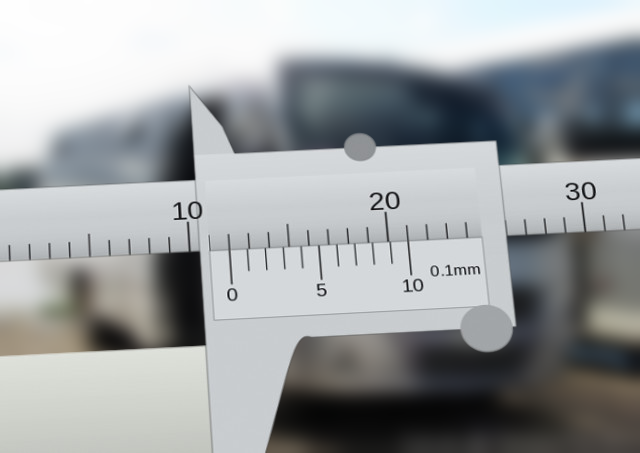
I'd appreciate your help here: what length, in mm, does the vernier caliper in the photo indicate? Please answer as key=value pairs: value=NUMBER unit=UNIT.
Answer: value=12.0 unit=mm
